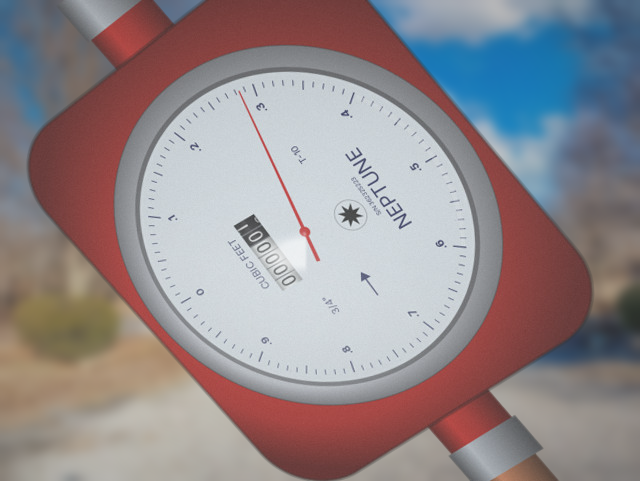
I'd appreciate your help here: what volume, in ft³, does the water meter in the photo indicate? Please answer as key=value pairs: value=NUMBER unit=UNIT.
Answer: value=1.28 unit=ft³
